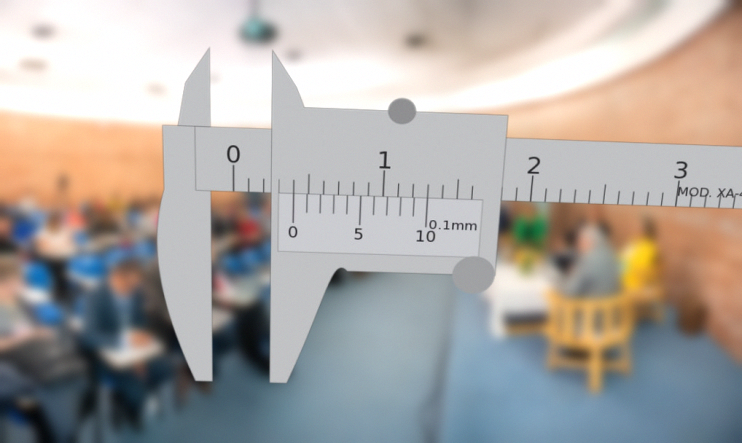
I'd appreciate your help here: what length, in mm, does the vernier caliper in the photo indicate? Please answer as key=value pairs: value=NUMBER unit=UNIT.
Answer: value=4.0 unit=mm
